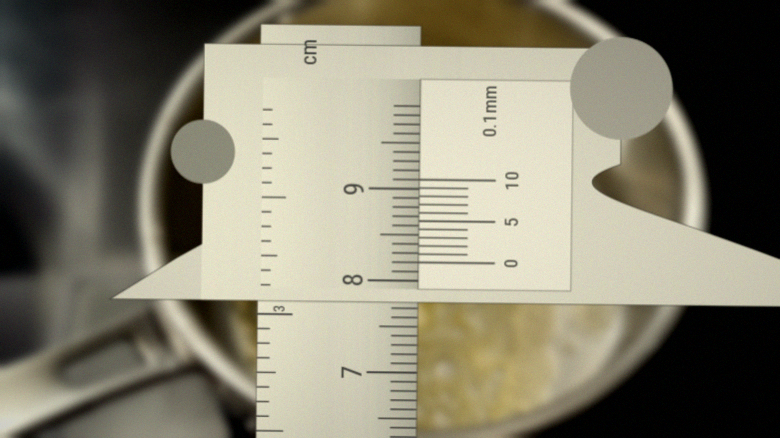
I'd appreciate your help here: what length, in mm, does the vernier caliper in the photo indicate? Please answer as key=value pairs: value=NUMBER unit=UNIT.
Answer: value=82.0 unit=mm
